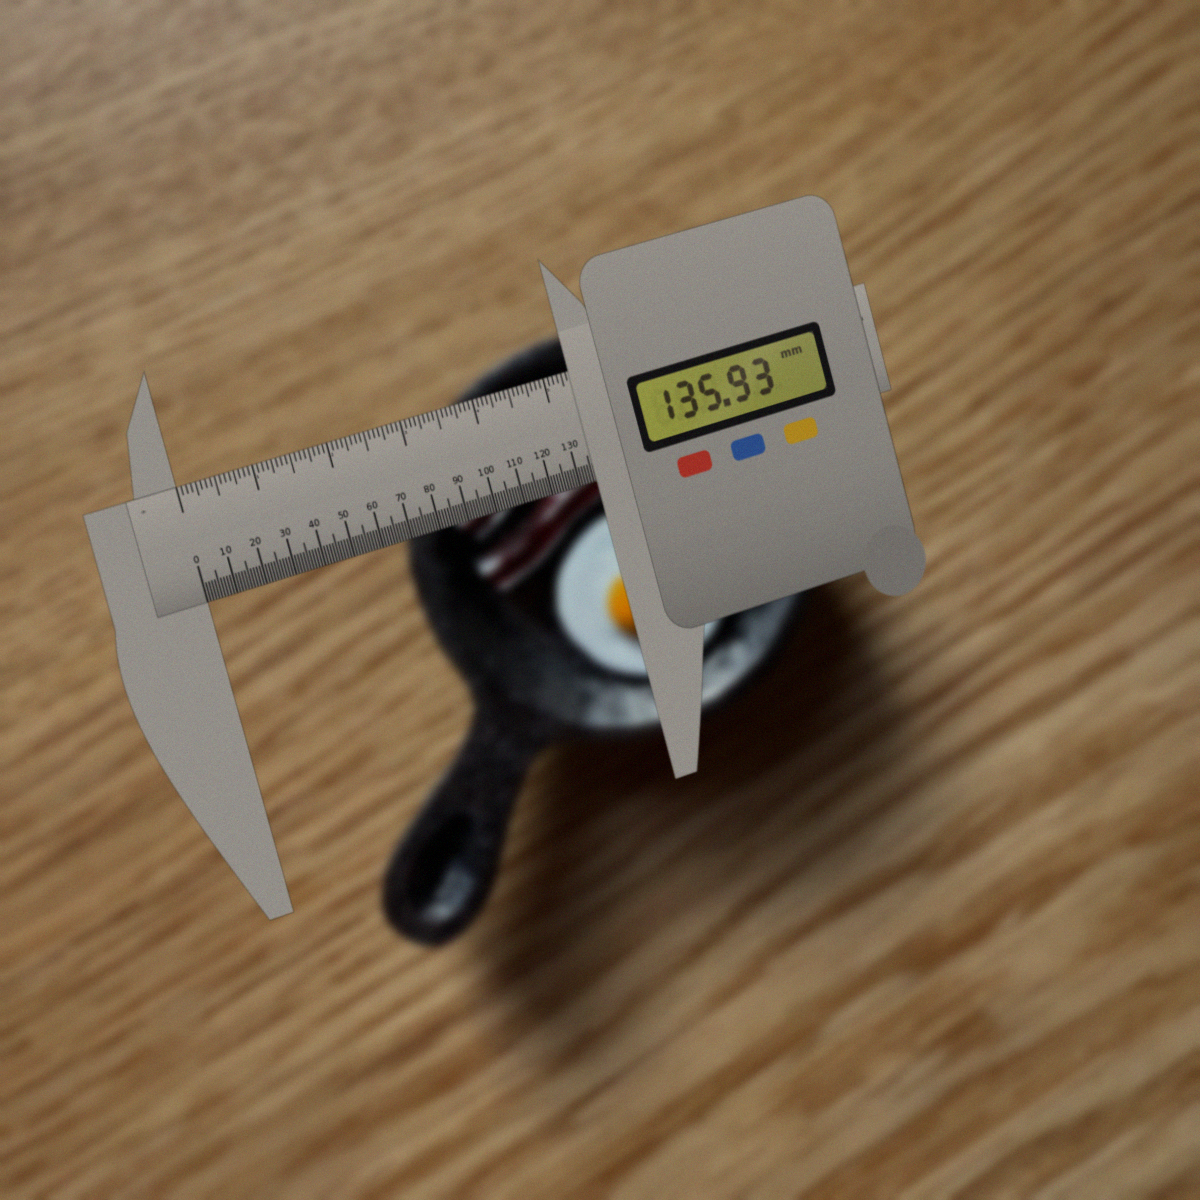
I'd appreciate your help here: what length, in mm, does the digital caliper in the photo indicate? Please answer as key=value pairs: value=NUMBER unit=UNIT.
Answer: value=135.93 unit=mm
